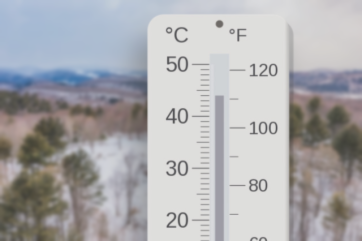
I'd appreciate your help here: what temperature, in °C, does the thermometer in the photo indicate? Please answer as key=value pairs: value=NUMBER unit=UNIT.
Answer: value=44 unit=°C
